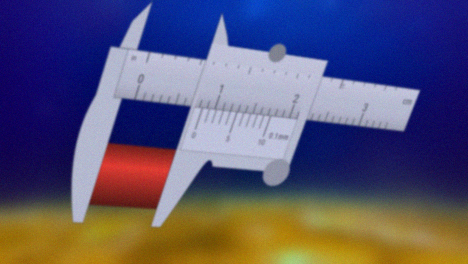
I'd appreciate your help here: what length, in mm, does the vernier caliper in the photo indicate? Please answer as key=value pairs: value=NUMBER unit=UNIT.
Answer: value=8.4 unit=mm
